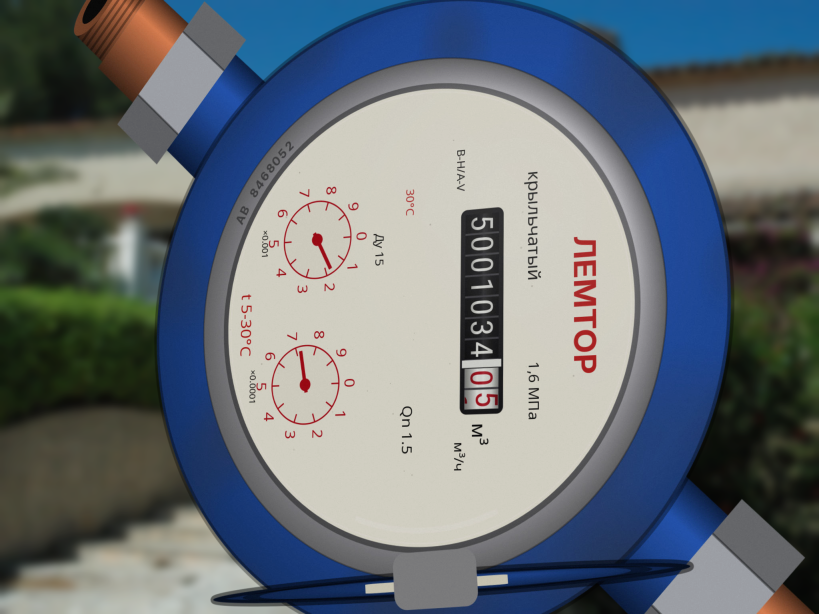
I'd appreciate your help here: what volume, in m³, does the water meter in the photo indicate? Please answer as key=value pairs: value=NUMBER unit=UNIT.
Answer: value=5001034.0517 unit=m³
